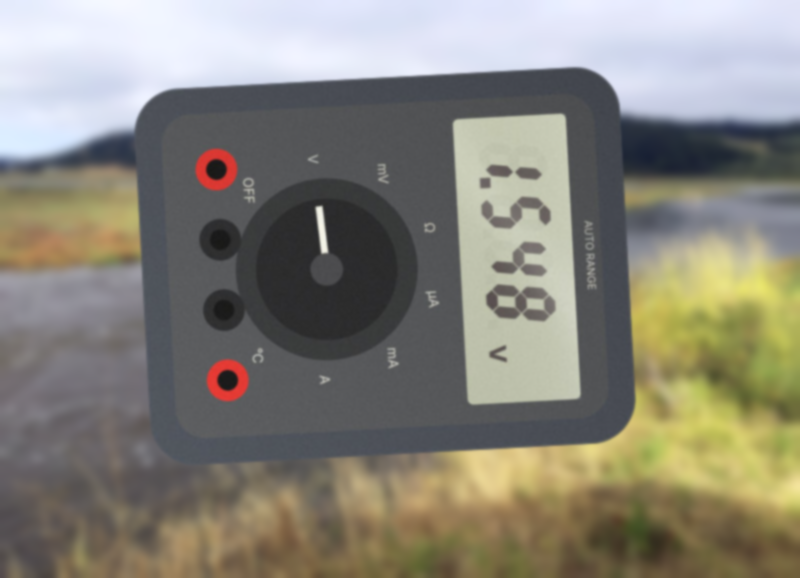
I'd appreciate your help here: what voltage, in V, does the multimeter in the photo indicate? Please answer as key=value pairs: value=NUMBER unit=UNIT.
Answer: value=1.548 unit=V
